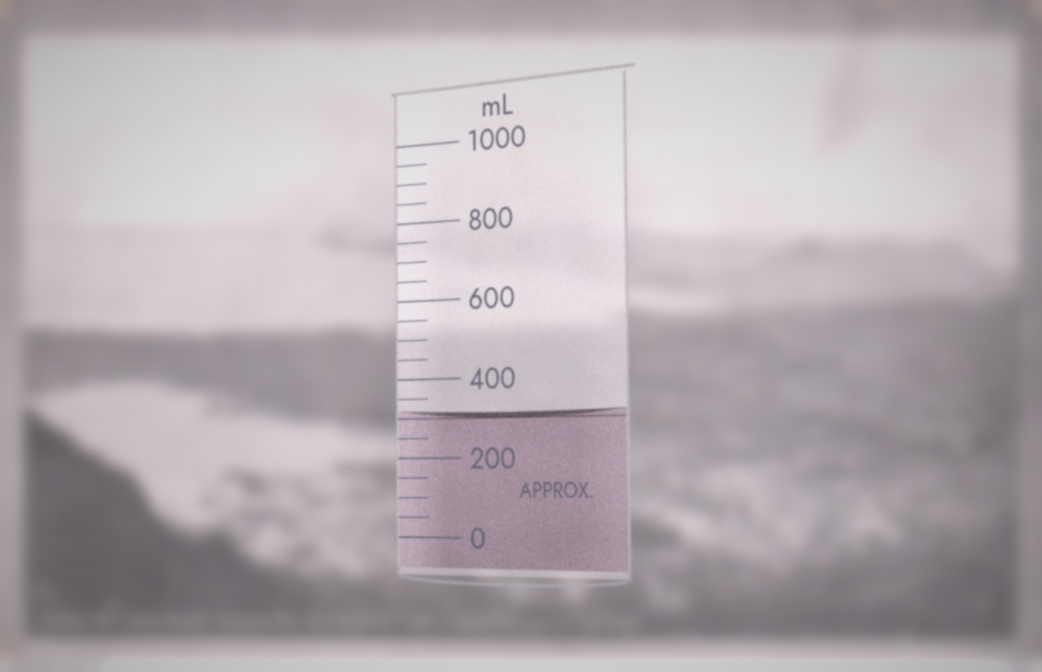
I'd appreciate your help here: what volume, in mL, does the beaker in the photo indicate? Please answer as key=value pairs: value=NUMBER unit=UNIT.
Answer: value=300 unit=mL
